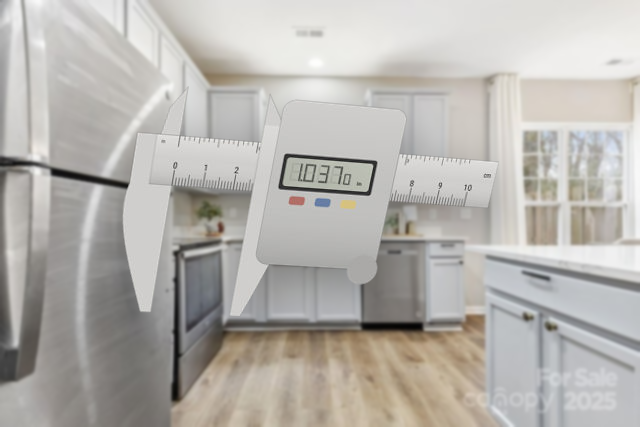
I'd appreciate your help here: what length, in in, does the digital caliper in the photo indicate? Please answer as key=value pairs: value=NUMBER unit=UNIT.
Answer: value=1.0370 unit=in
